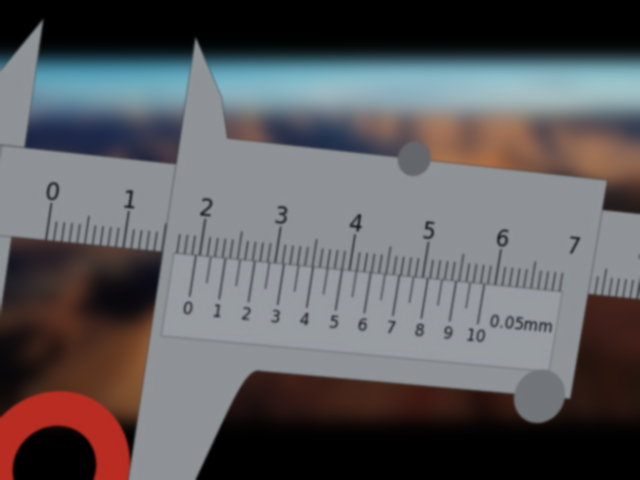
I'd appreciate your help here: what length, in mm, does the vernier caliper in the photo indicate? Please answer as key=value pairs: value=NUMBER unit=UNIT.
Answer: value=19.5 unit=mm
